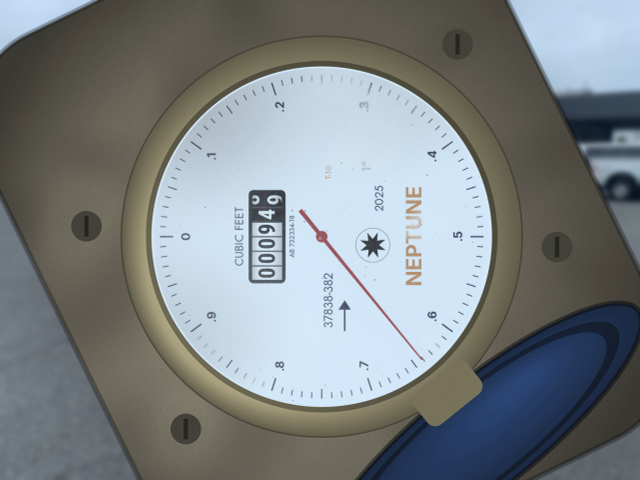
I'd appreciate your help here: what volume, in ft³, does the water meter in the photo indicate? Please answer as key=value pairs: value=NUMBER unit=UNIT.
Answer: value=948.64 unit=ft³
